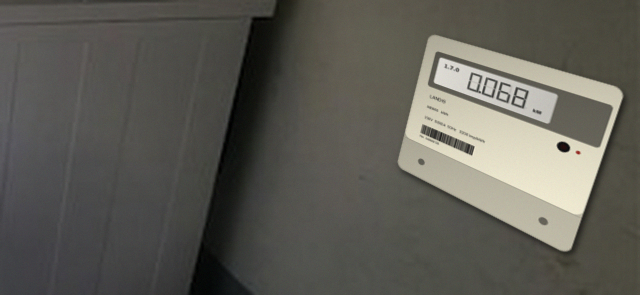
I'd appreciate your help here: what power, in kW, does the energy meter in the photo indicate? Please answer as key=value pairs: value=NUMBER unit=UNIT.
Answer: value=0.068 unit=kW
